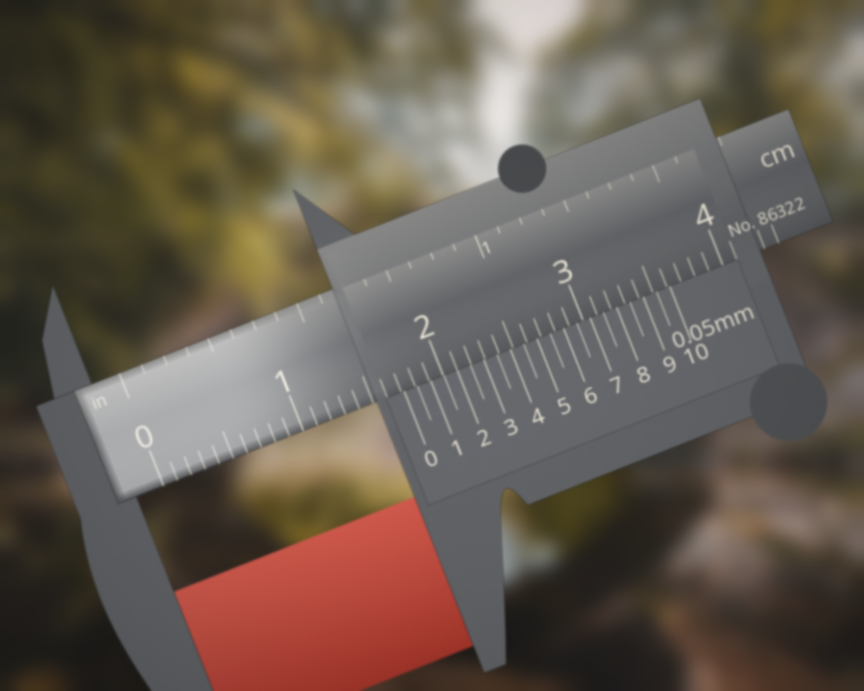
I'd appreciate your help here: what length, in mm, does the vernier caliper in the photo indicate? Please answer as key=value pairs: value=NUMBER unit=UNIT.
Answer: value=17.2 unit=mm
